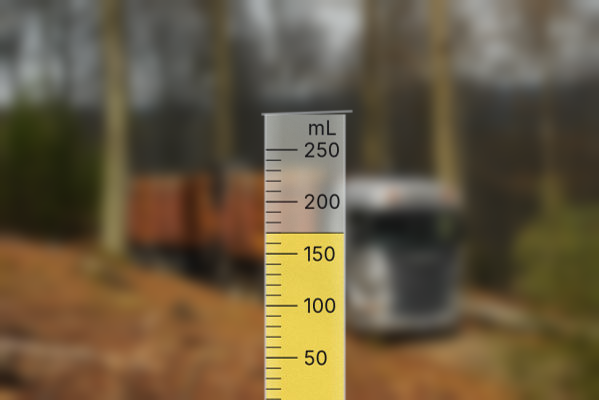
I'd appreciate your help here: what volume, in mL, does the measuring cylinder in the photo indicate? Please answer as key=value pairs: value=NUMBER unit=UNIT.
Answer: value=170 unit=mL
